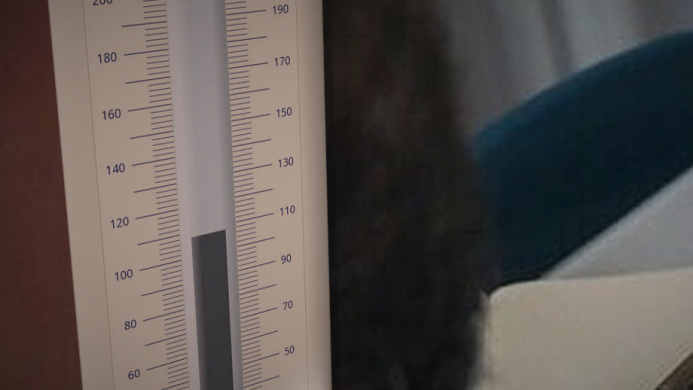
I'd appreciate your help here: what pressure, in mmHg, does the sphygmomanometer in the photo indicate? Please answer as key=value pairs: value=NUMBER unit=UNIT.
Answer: value=108 unit=mmHg
